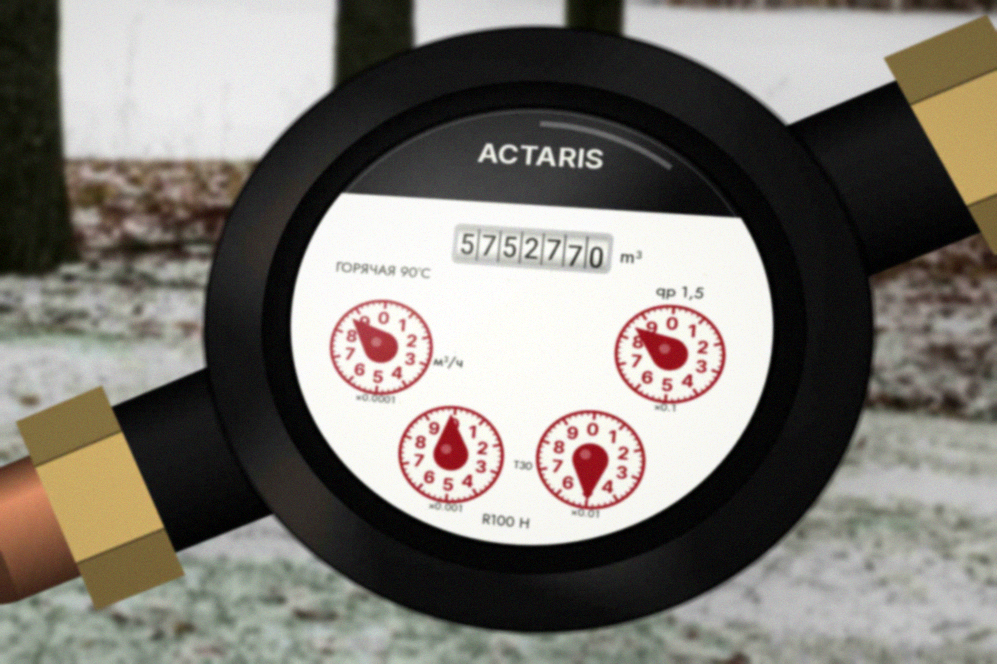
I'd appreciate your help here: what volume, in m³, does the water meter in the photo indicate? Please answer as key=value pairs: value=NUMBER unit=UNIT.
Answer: value=5752769.8498 unit=m³
